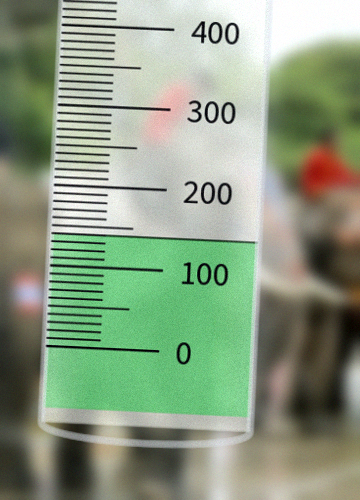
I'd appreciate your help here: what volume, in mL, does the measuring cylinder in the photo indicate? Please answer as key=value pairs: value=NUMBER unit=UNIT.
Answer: value=140 unit=mL
